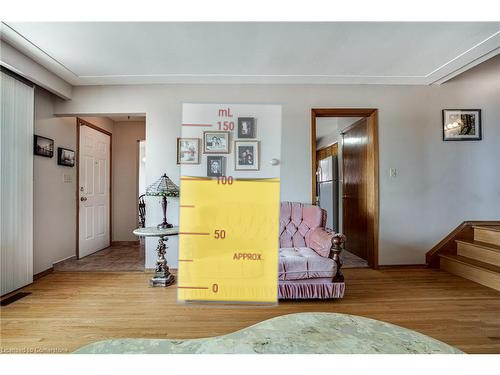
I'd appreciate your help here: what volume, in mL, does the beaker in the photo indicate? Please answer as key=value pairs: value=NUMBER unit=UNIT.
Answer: value=100 unit=mL
